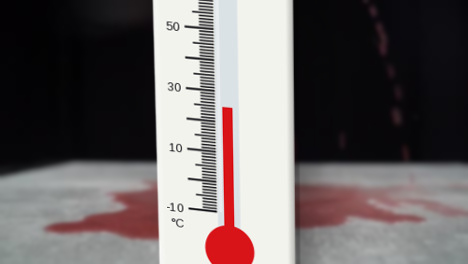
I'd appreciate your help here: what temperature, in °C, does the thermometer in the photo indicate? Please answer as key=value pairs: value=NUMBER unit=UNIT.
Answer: value=25 unit=°C
